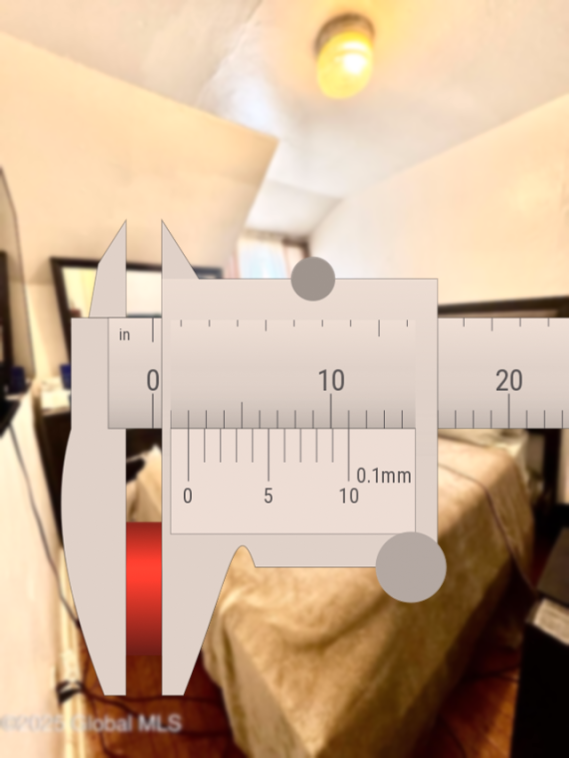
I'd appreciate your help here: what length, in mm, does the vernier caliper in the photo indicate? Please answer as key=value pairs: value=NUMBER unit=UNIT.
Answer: value=2.0 unit=mm
